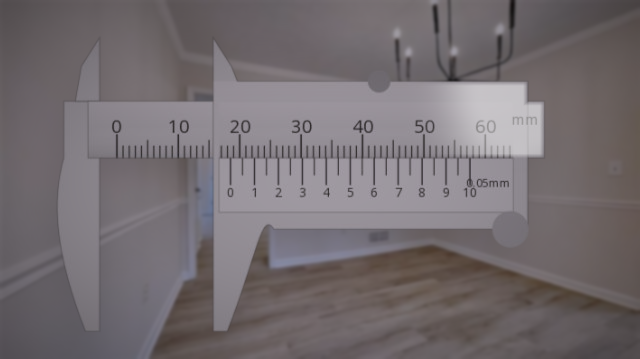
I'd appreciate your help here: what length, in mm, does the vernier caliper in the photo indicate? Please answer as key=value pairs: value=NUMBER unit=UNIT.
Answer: value=18.5 unit=mm
